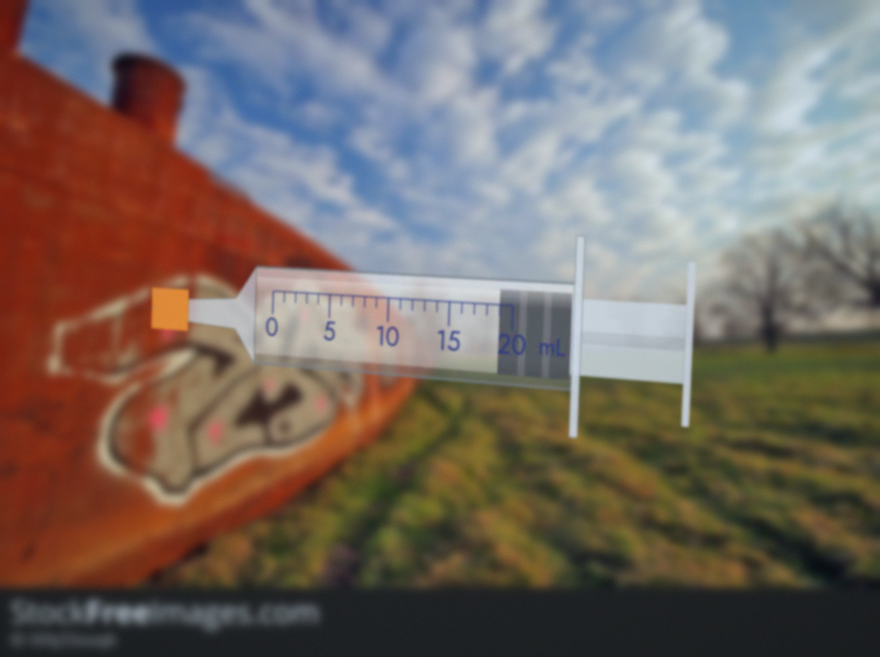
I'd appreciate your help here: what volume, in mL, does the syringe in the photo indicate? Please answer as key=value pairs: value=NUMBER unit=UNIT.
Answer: value=19 unit=mL
